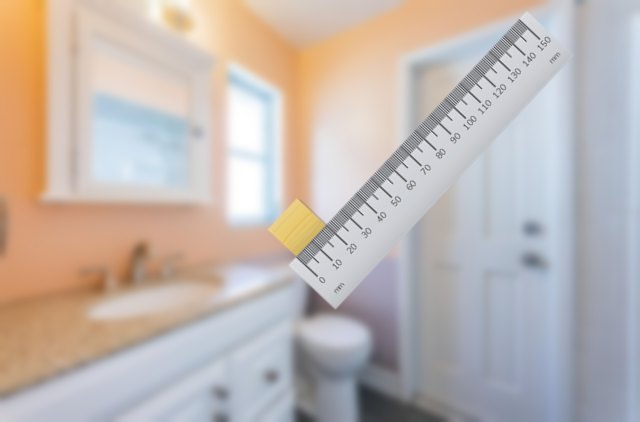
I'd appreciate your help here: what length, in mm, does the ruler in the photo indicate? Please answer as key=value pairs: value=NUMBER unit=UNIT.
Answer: value=20 unit=mm
